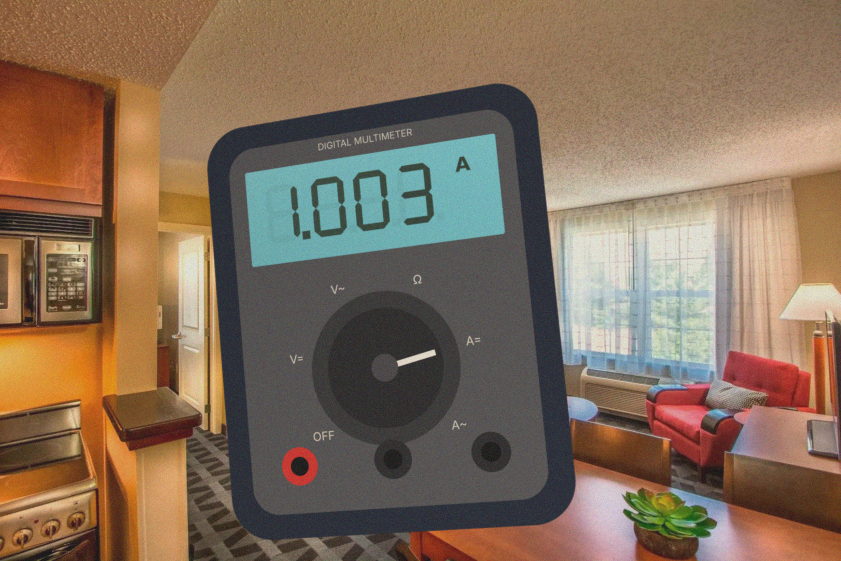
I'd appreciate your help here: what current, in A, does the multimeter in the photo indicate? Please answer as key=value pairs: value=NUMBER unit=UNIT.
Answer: value=1.003 unit=A
